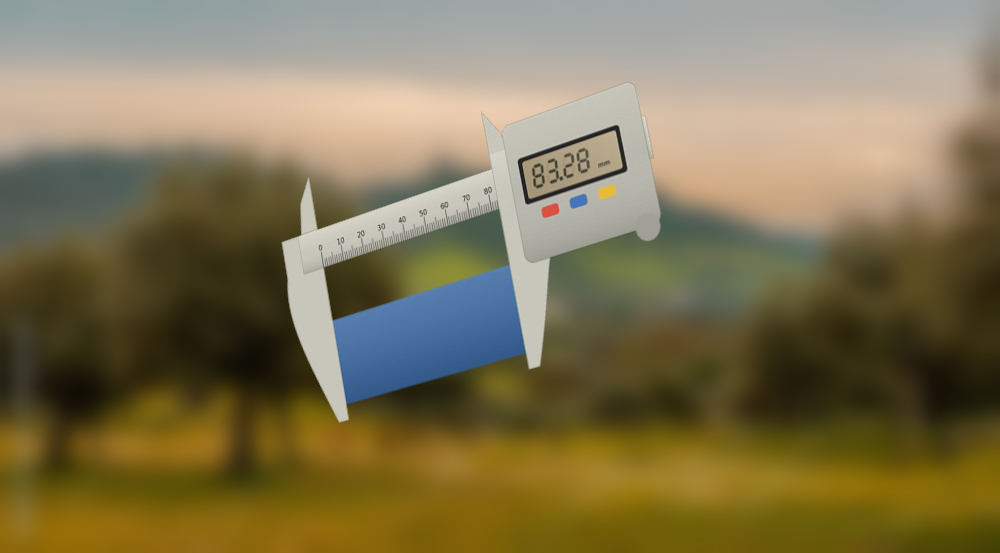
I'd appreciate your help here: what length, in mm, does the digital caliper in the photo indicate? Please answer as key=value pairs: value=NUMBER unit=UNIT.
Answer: value=83.28 unit=mm
